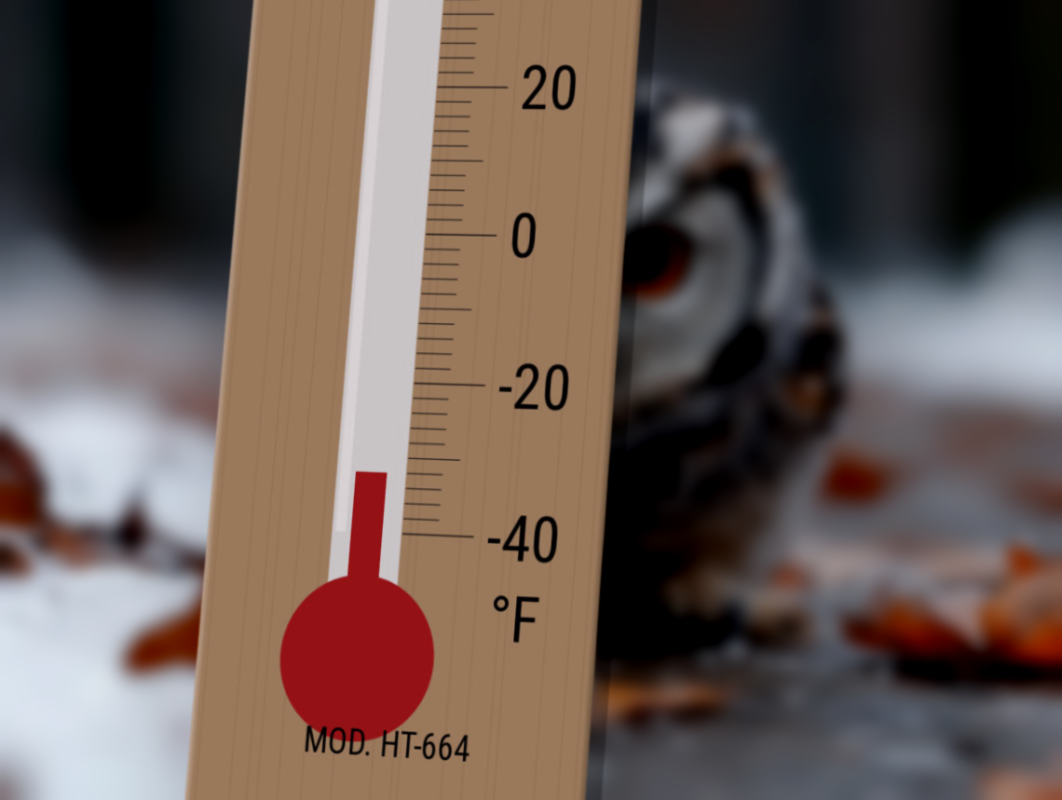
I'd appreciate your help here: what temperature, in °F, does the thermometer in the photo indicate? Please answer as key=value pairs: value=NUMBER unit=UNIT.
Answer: value=-32 unit=°F
